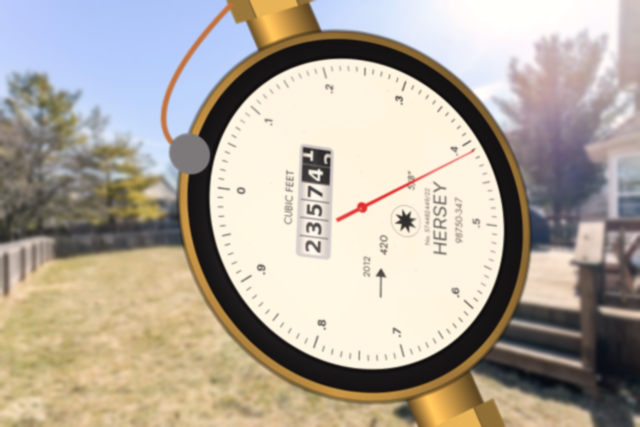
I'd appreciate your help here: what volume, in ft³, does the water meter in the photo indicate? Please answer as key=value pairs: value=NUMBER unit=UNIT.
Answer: value=235741.41 unit=ft³
